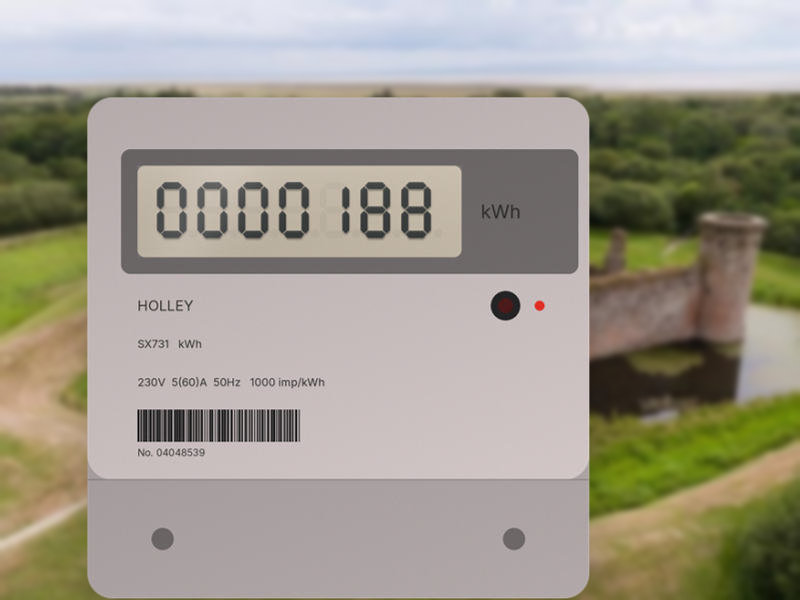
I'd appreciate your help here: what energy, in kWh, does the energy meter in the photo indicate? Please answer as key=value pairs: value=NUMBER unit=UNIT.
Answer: value=188 unit=kWh
